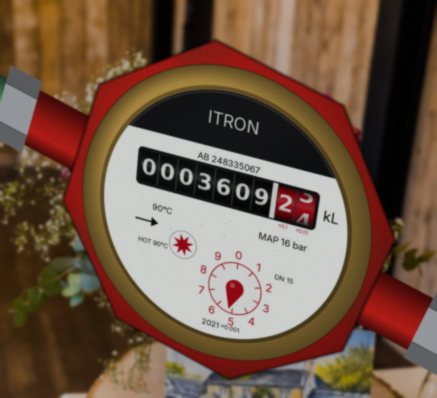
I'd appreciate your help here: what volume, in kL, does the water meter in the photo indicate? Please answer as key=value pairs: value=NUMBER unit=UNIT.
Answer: value=3609.235 unit=kL
